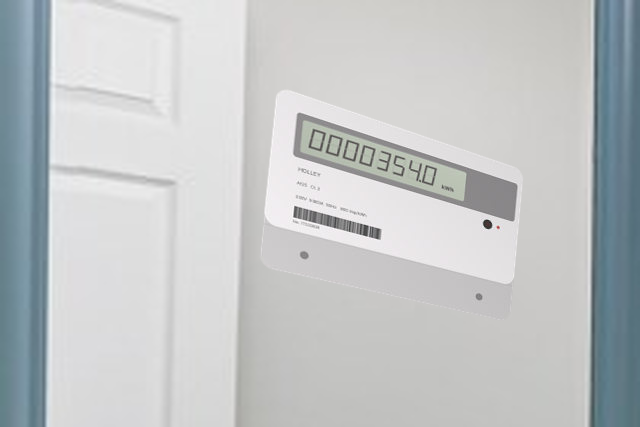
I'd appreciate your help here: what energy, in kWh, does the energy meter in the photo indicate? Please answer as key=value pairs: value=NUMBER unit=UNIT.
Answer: value=354.0 unit=kWh
